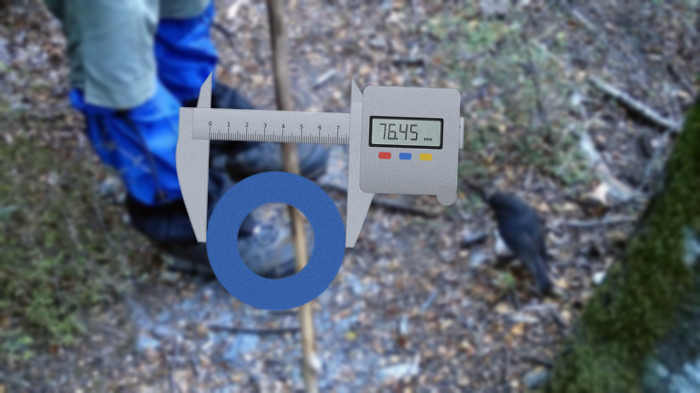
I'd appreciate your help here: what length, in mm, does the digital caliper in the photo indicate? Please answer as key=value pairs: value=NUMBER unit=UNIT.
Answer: value=76.45 unit=mm
